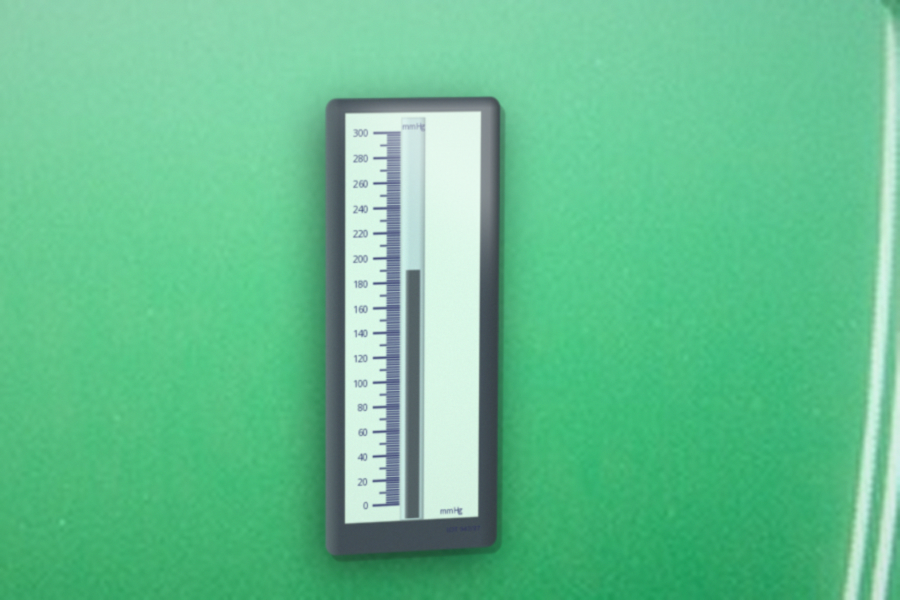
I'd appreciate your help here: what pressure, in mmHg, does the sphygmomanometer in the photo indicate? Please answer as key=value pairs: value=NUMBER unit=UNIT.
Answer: value=190 unit=mmHg
